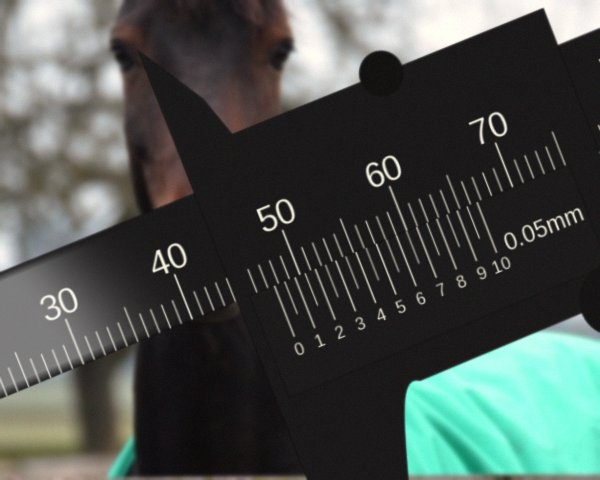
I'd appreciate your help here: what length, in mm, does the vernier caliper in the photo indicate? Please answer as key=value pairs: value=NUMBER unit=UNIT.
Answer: value=47.6 unit=mm
